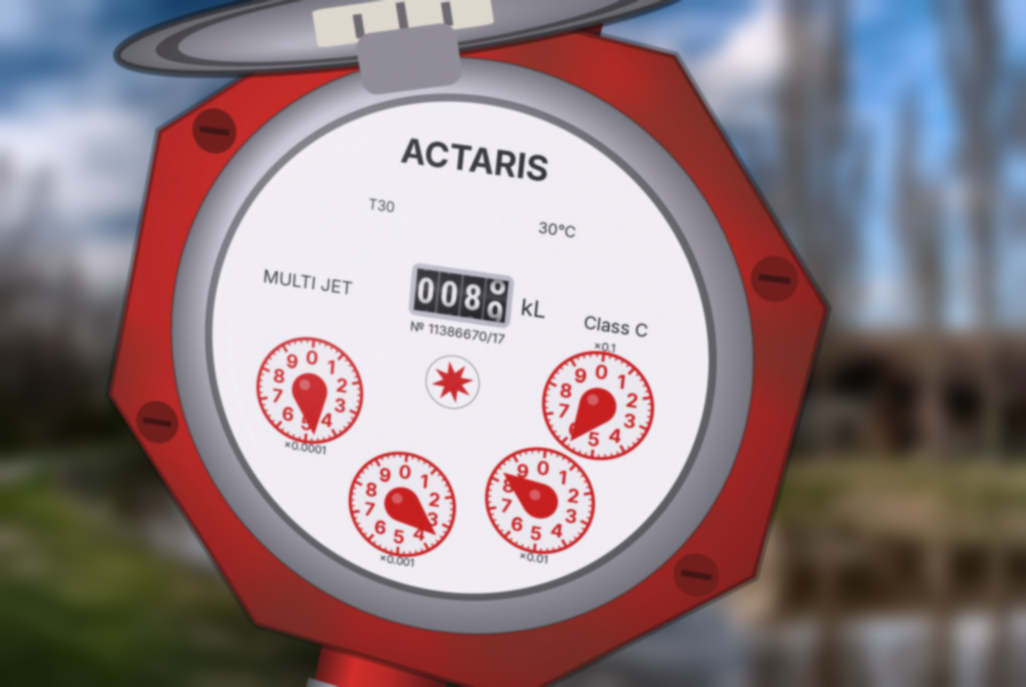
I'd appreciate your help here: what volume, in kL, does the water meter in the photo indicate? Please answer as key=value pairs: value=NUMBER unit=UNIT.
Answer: value=88.5834 unit=kL
